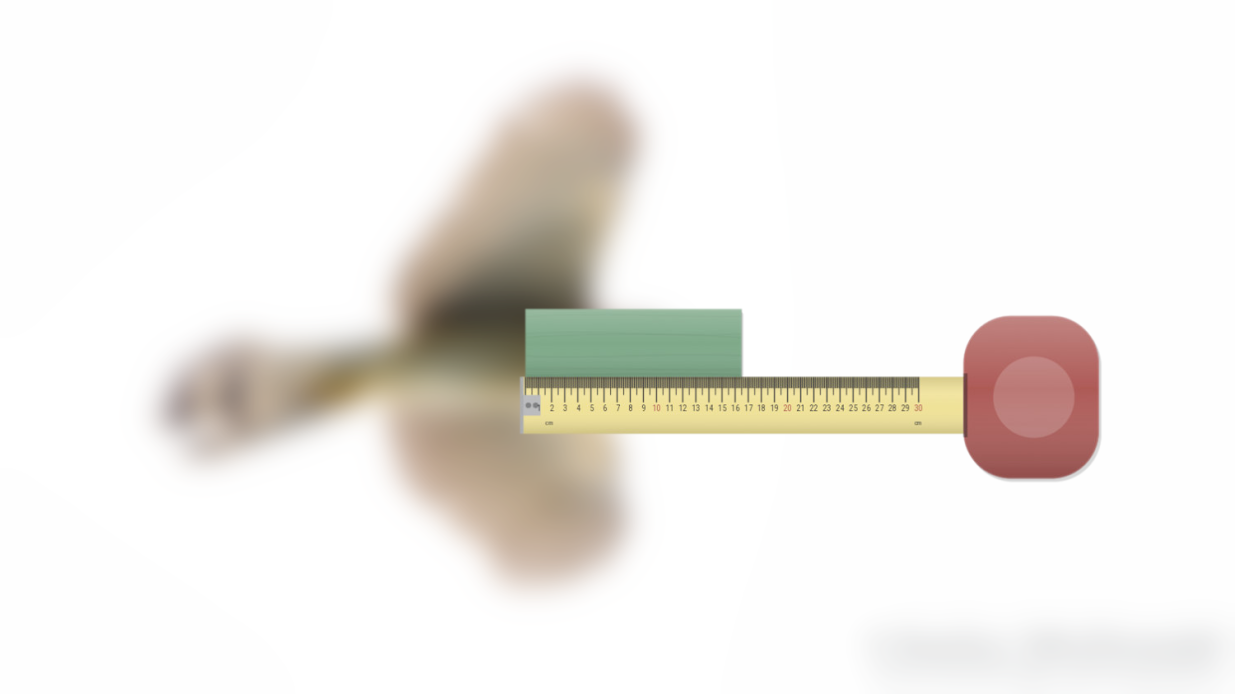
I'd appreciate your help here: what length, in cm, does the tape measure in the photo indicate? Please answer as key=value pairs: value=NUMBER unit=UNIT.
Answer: value=16.5 unit=cm
